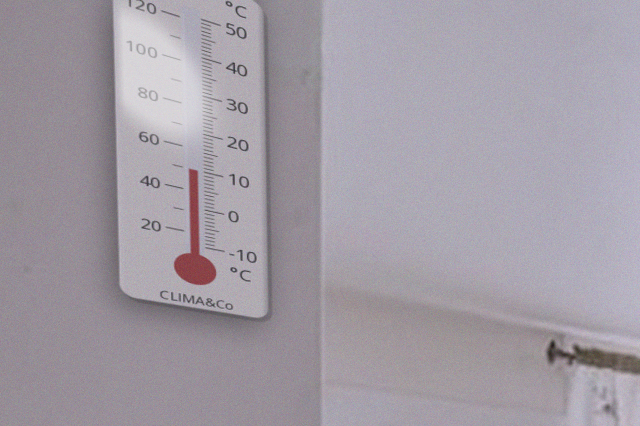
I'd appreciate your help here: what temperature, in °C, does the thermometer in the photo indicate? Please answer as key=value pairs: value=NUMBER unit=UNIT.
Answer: value=10 unit=°C
